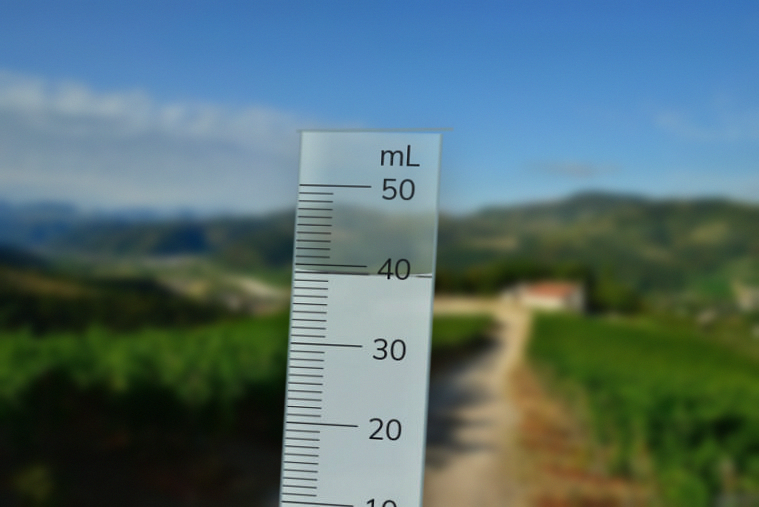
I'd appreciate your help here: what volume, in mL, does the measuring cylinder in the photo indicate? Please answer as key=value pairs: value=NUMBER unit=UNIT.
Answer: value=39 unit=mL
